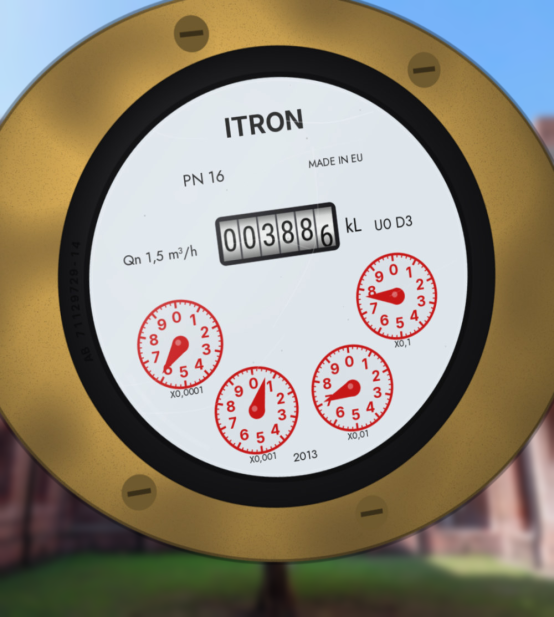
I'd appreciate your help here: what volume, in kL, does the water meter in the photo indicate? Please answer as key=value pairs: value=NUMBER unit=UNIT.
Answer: value=3885.7706 unit=kL
